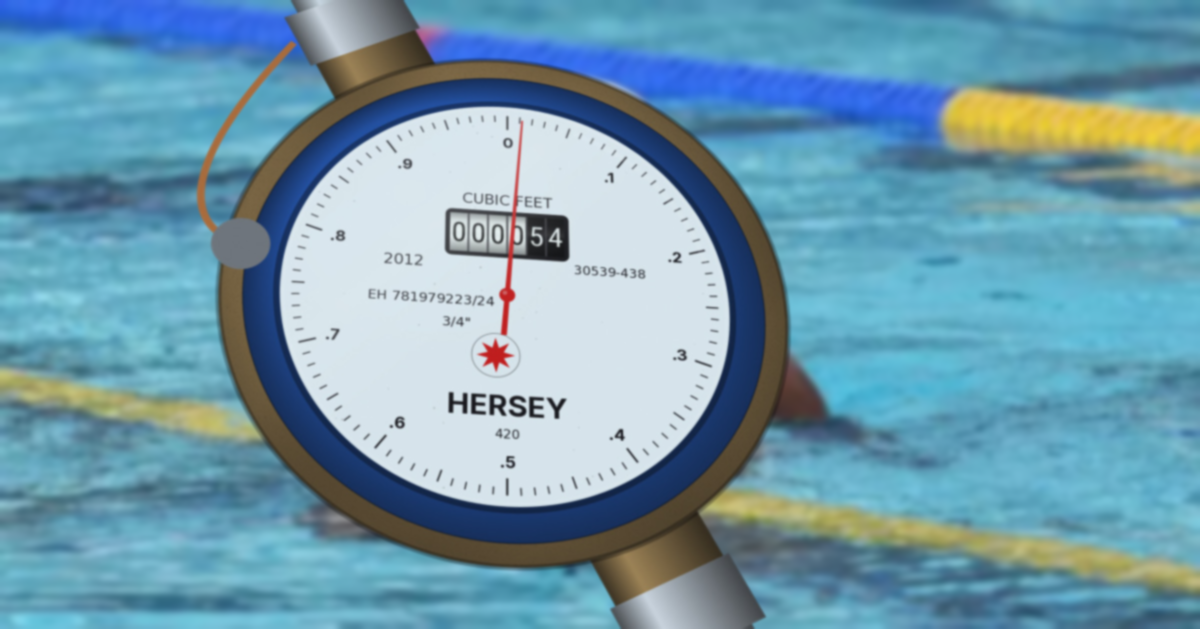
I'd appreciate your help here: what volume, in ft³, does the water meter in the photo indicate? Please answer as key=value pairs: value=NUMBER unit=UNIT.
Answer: value=54.01 unit=ft³
